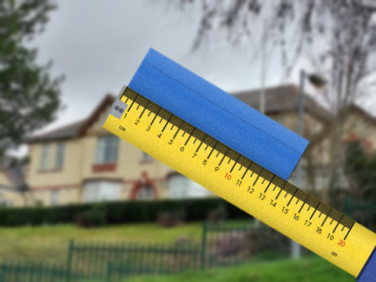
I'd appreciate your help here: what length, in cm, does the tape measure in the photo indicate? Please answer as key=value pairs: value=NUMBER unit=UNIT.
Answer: value=14 unit=cm
